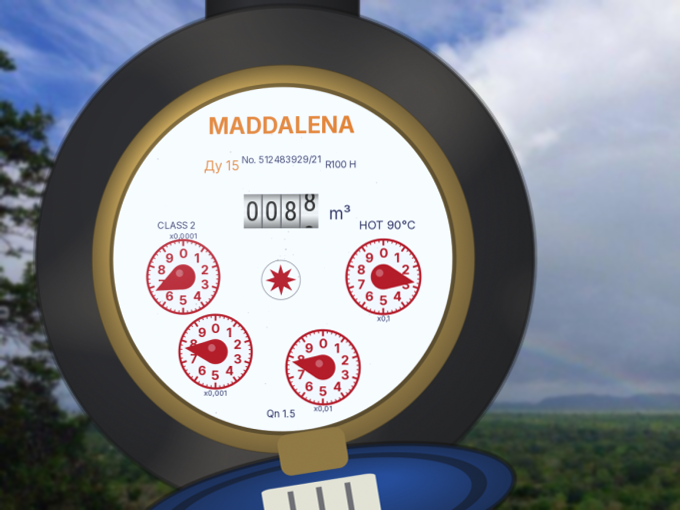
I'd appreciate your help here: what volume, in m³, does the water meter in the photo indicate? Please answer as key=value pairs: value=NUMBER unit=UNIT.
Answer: value=88.2776 unit=m³
